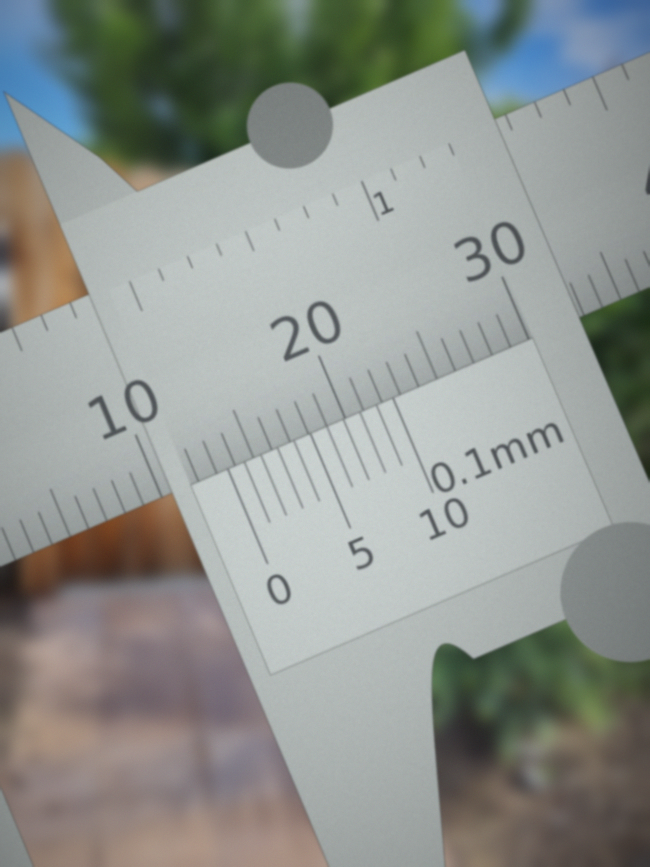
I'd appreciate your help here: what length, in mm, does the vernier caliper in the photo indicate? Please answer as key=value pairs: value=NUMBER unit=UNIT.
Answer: value=13.6 unit=mm
